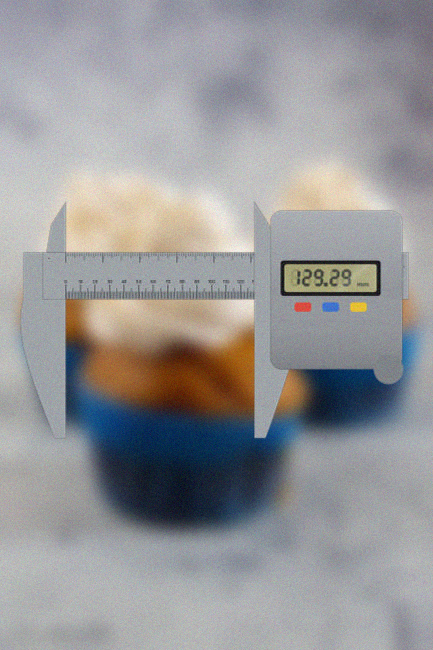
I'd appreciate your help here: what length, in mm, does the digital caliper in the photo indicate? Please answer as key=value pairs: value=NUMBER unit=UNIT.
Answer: value=129.29 unit=mm
